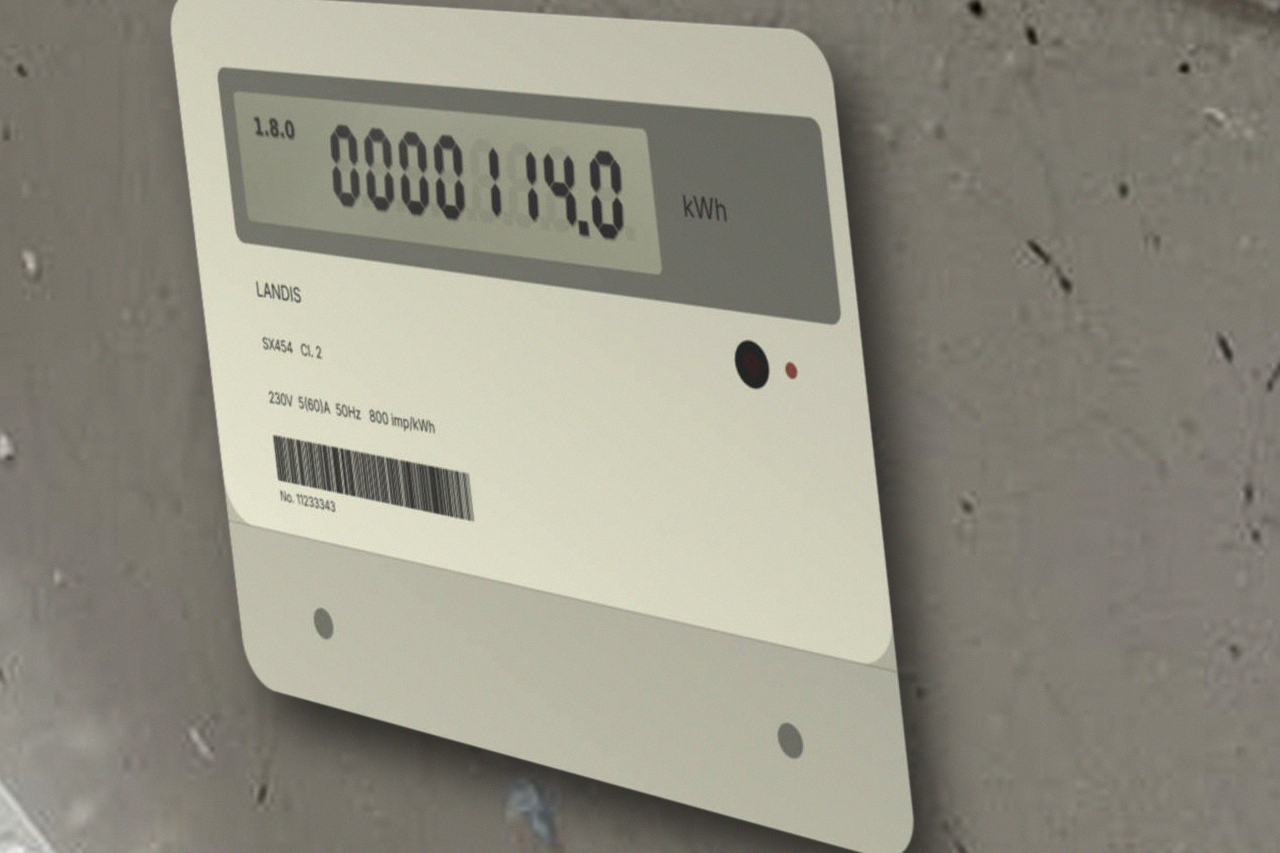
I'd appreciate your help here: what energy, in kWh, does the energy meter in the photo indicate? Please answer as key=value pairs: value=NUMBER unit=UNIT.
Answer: value=114.0 unit=kWh
